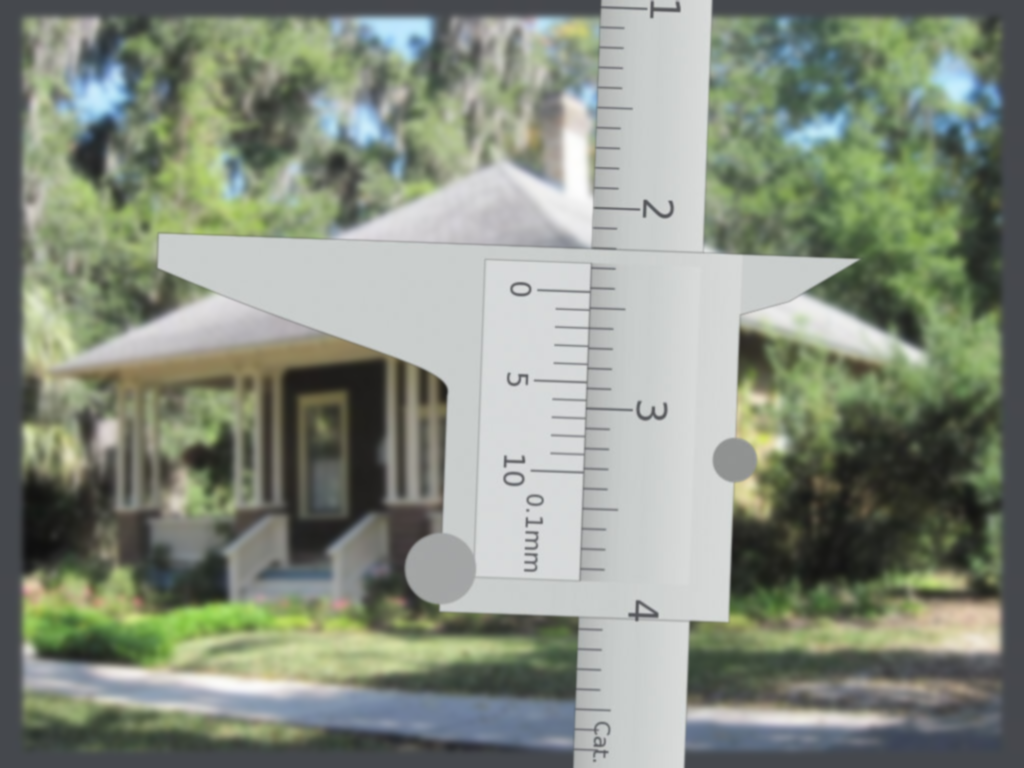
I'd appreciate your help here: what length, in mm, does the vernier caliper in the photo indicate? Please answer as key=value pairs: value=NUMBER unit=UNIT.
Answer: value=24.2 unit=mm
